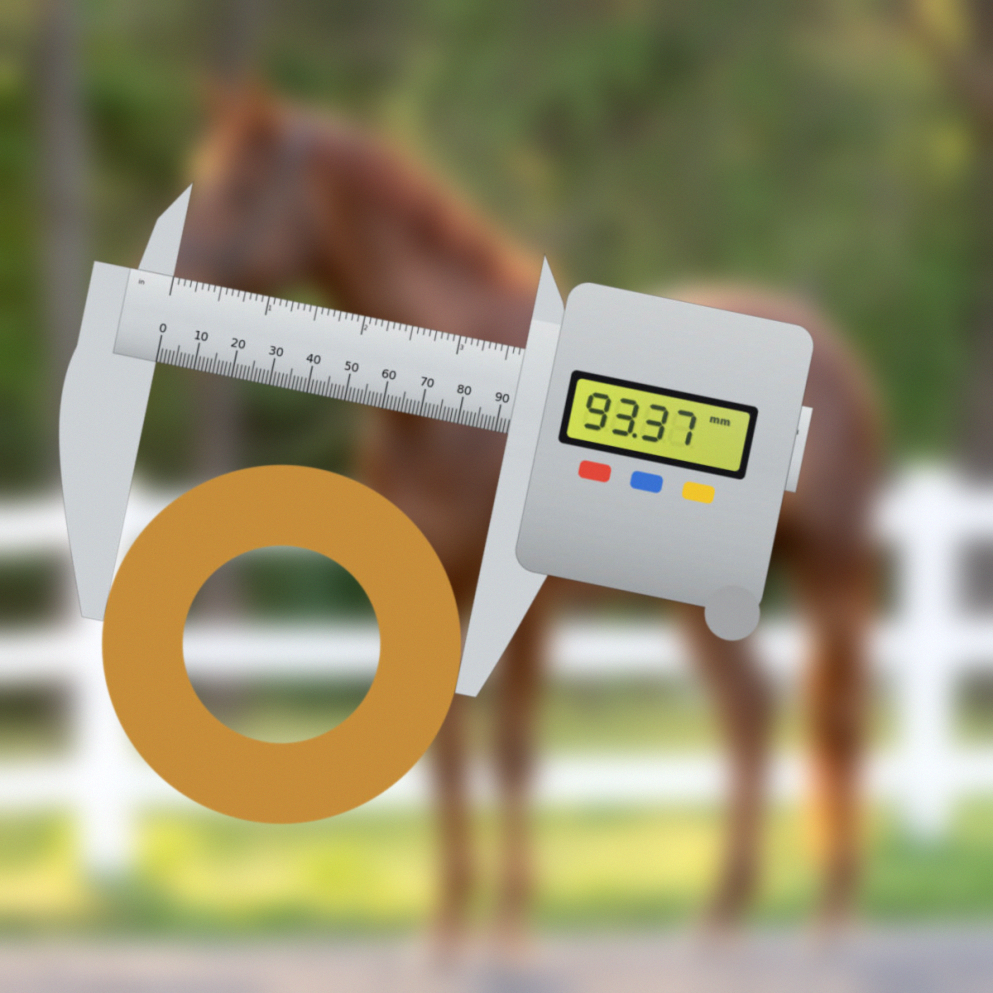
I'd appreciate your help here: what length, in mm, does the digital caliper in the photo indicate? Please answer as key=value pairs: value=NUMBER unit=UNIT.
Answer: value=93.37 unit=mm
